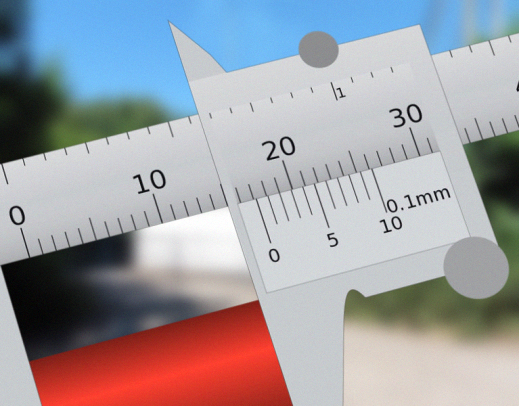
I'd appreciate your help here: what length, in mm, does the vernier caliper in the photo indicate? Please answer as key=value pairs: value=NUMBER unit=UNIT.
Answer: value=17.2 unit=mm
